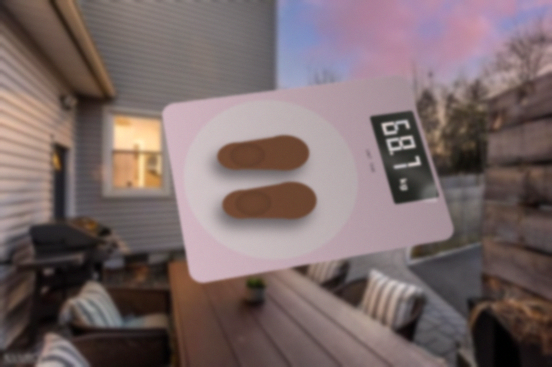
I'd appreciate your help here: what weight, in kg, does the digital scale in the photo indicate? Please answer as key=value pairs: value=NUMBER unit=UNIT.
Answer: value=68.7 unit=kg
